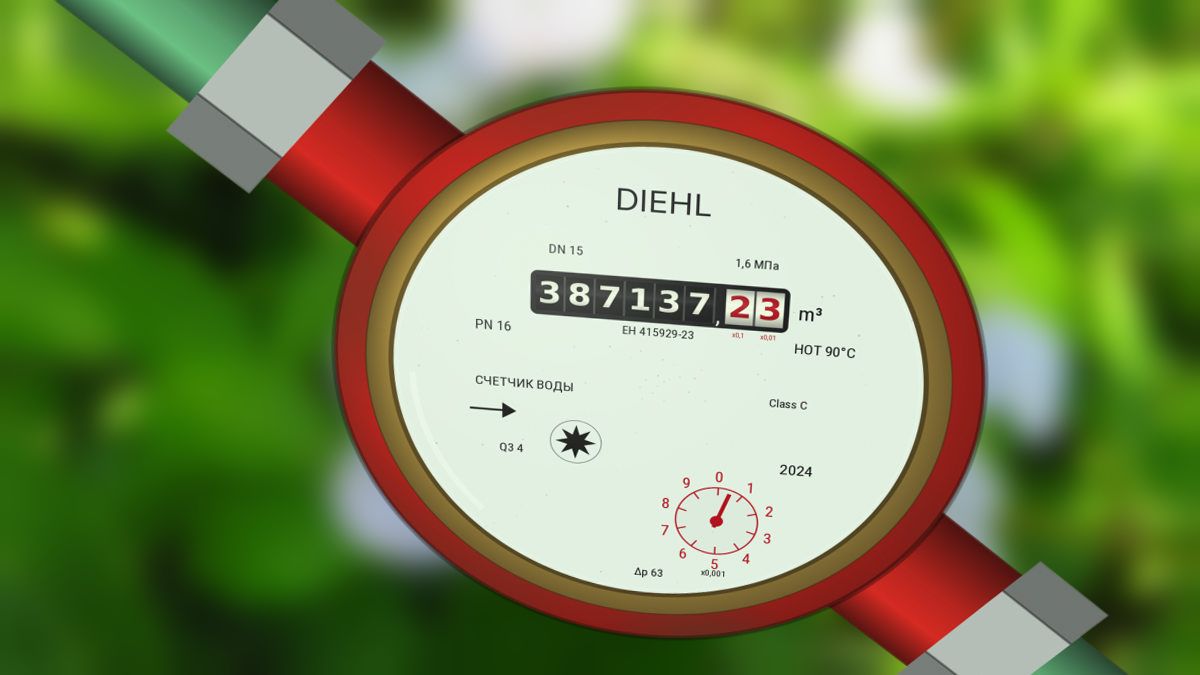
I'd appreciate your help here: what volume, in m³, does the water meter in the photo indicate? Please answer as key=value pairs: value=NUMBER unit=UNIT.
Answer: value=387137.230 unit=m³
